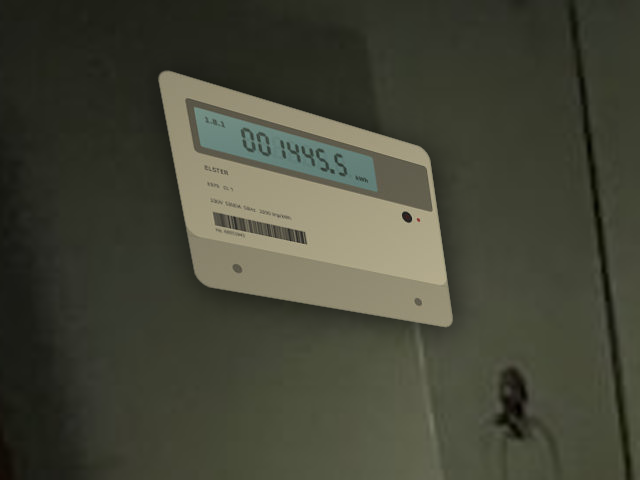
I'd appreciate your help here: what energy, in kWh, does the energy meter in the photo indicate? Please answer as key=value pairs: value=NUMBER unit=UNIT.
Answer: value=1445.5 unit=kWh
